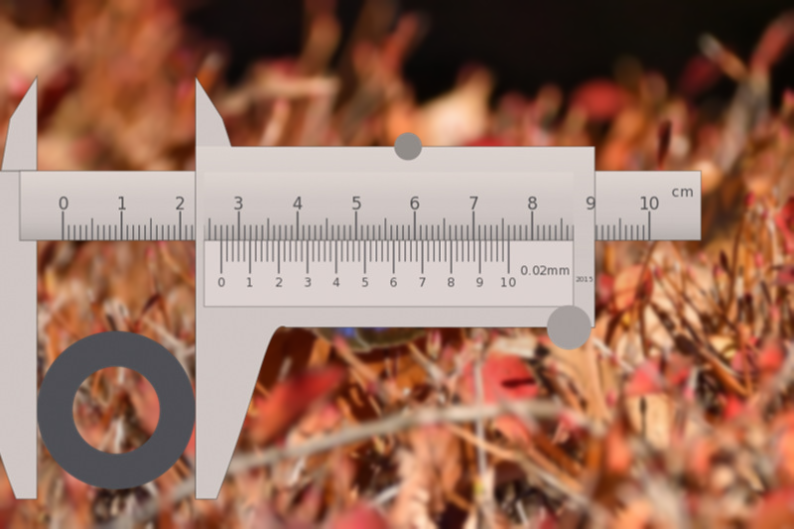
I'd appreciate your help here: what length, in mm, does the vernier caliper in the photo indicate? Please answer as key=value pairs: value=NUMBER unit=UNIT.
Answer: value=27.0 unit=mm
